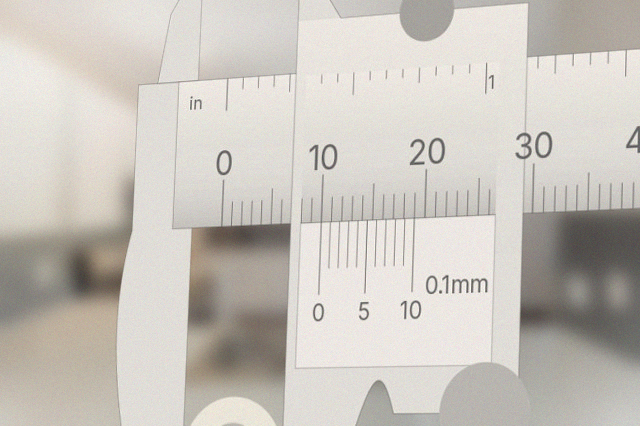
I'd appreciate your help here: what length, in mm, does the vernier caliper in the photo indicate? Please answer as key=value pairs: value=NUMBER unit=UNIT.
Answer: value=10.0 unit=mm
